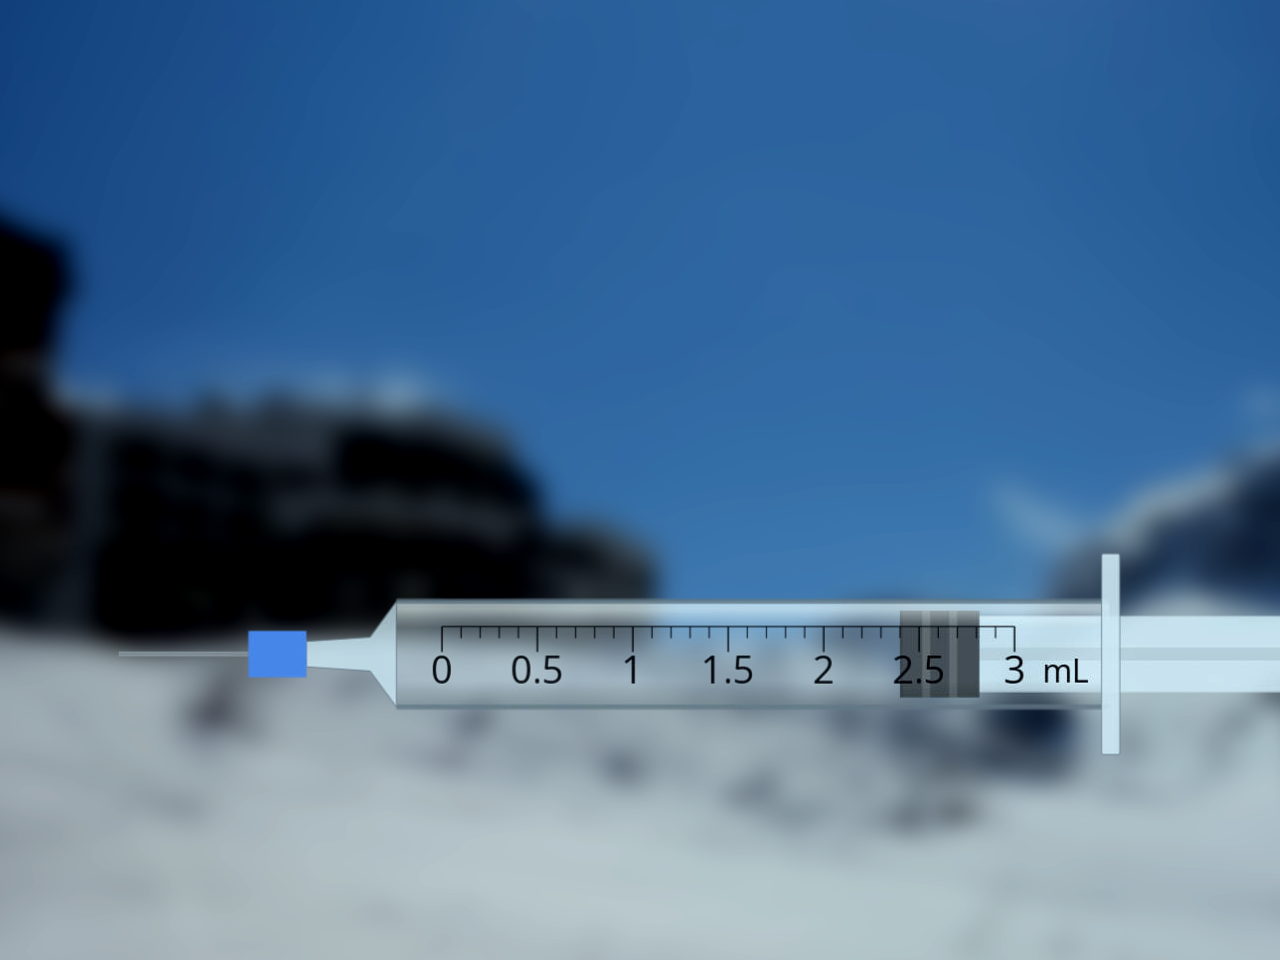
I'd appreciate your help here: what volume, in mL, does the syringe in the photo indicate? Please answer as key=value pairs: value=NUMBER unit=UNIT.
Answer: value=2.4 unit=mL
